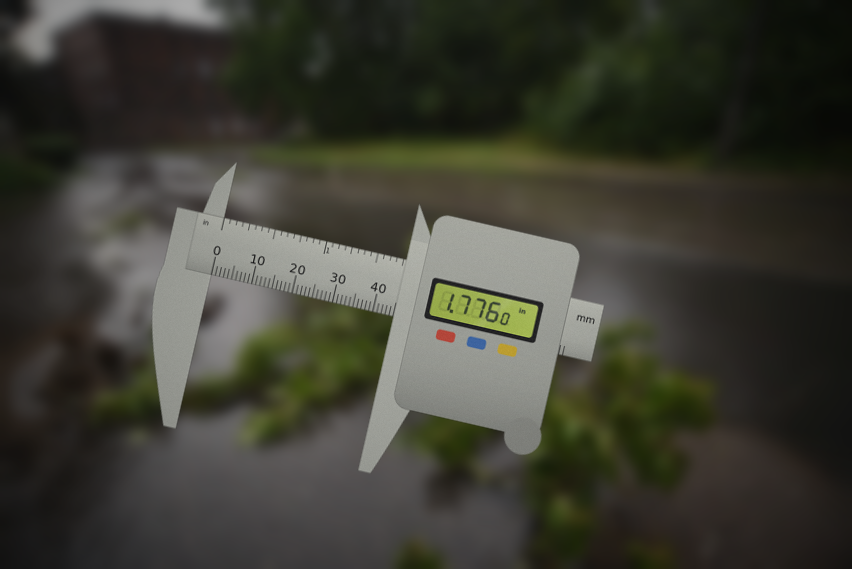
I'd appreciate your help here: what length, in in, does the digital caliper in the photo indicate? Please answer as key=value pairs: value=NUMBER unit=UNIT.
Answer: value=1.7760 unit=in
